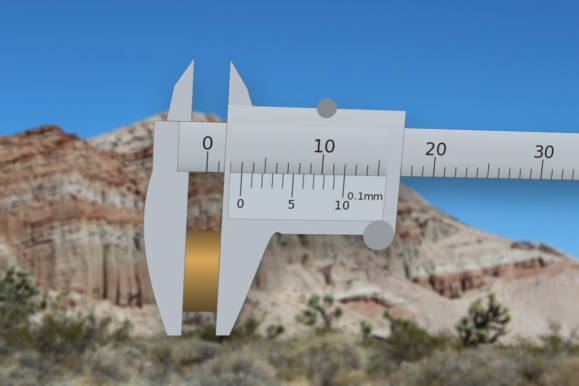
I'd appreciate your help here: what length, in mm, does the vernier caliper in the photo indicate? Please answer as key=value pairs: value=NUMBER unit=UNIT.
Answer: value=3.0 unit=mm
